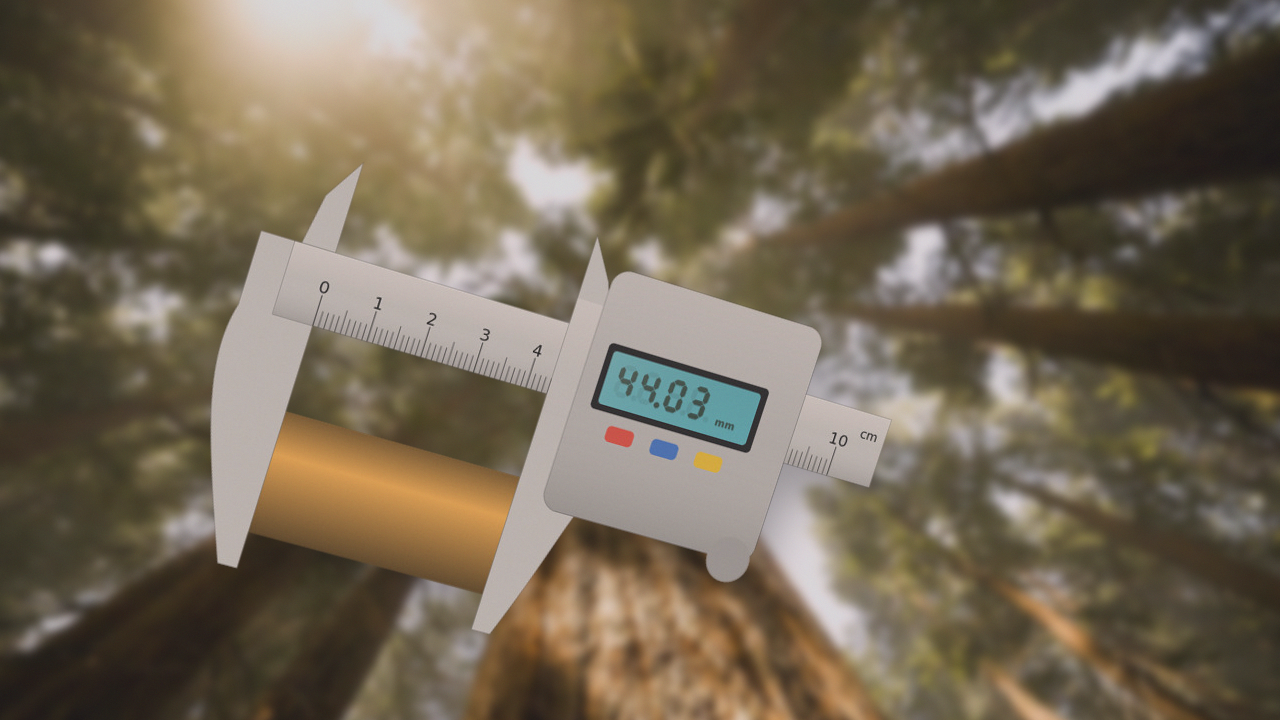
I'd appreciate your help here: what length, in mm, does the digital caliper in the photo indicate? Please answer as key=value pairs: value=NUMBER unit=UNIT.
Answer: value=44.03 unit=mm
